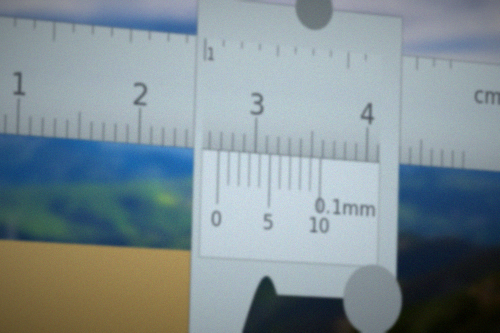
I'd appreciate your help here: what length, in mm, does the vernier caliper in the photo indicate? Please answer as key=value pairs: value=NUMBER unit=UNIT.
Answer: value=26.8 unit=mm
